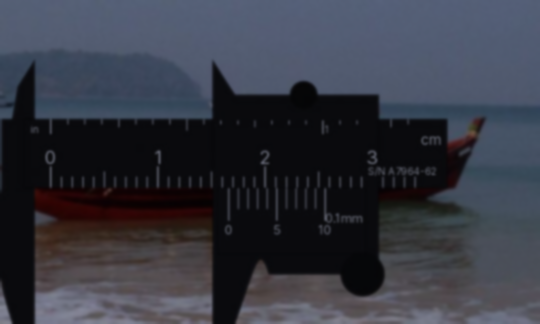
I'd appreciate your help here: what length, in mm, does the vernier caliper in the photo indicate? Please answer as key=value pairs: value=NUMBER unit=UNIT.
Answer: value=16.6 unit=mm
